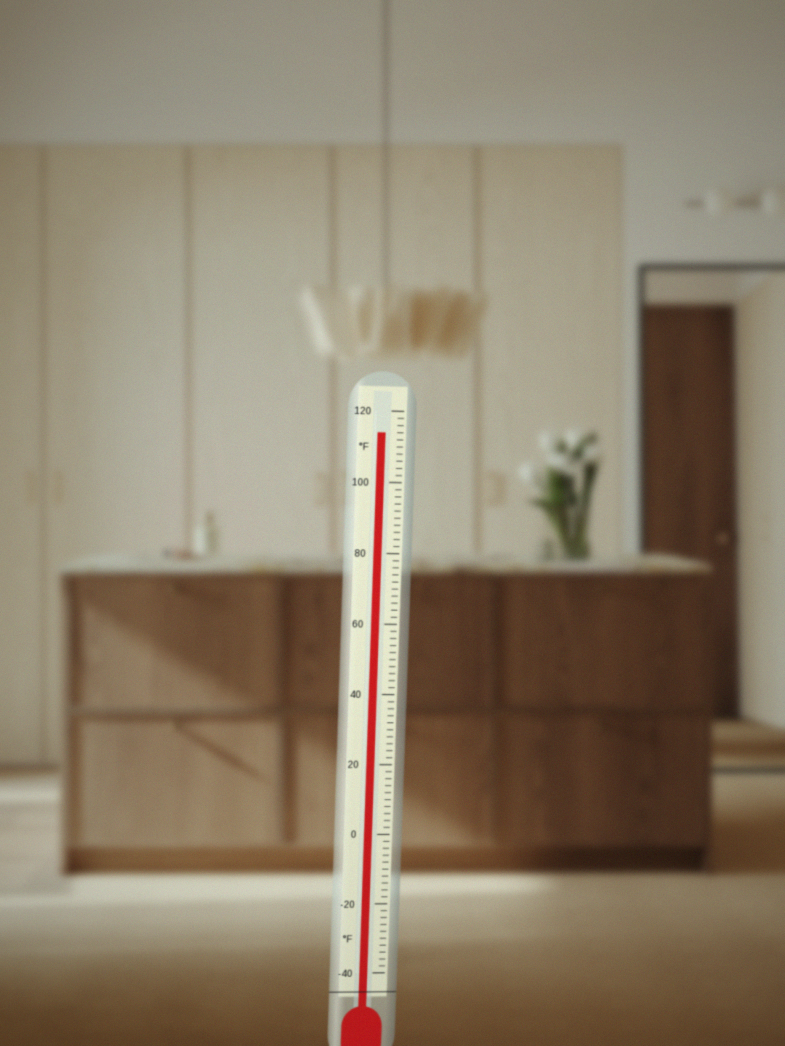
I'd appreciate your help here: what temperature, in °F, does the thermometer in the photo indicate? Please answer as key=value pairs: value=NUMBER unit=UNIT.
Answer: value=114 unit=°F
